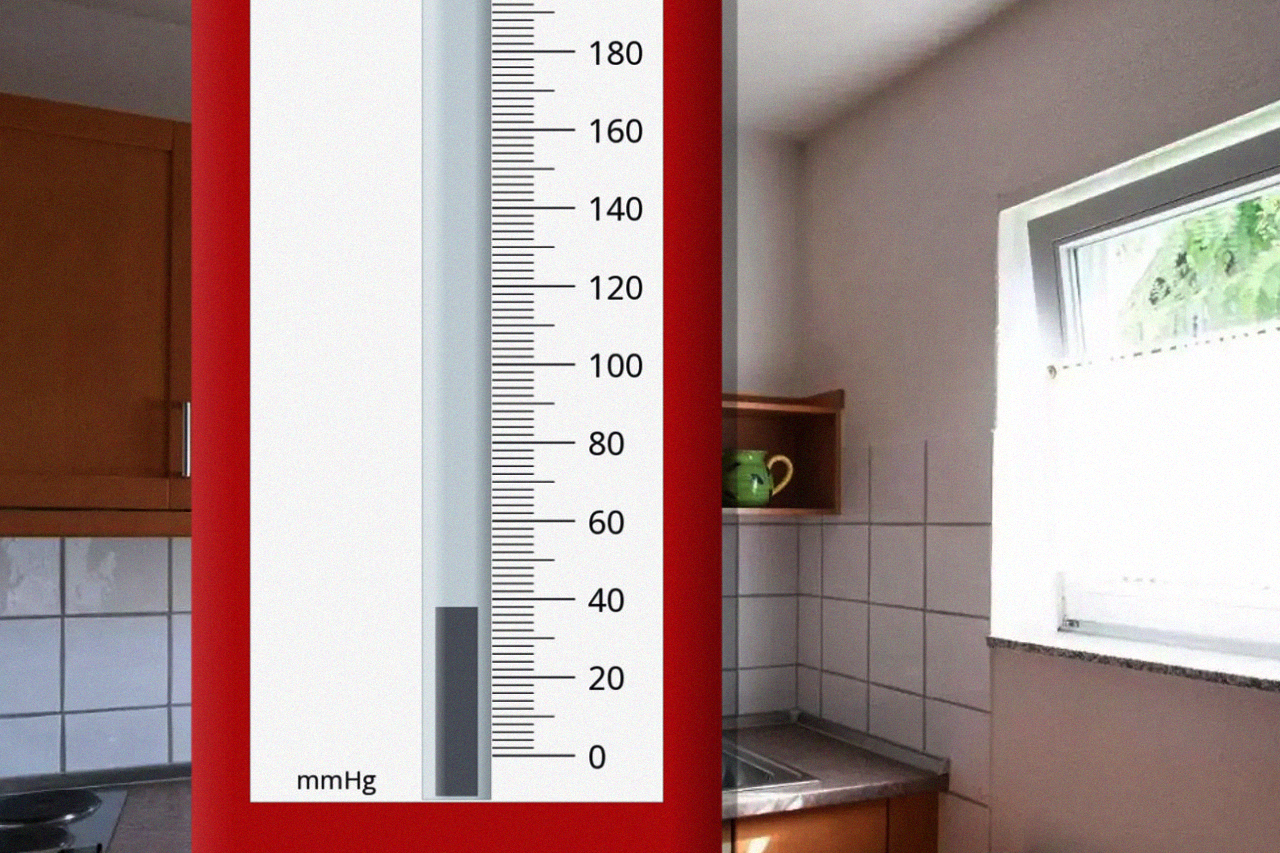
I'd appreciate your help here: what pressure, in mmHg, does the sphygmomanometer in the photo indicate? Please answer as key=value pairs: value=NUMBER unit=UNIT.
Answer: value=38 unit=mmHg
